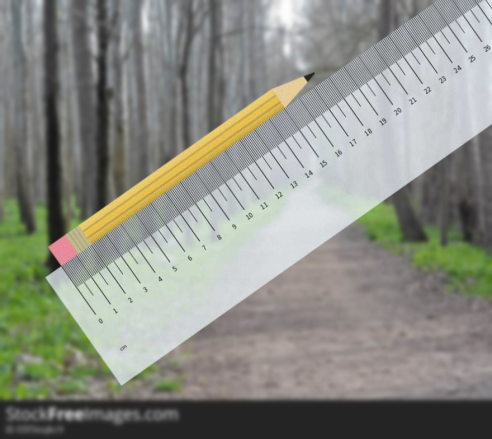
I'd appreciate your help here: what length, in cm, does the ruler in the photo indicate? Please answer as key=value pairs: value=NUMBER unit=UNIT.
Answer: value=17.5 unit=cm
